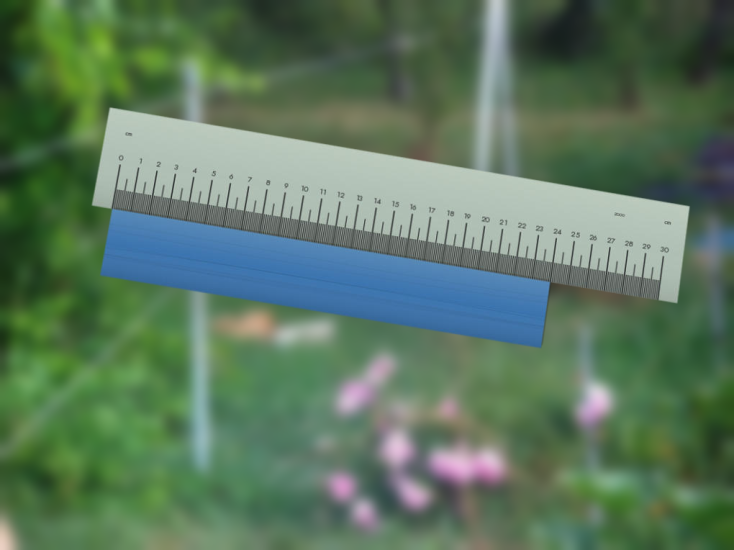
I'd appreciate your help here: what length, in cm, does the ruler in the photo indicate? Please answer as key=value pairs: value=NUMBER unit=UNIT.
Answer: value=24 unit=cm
